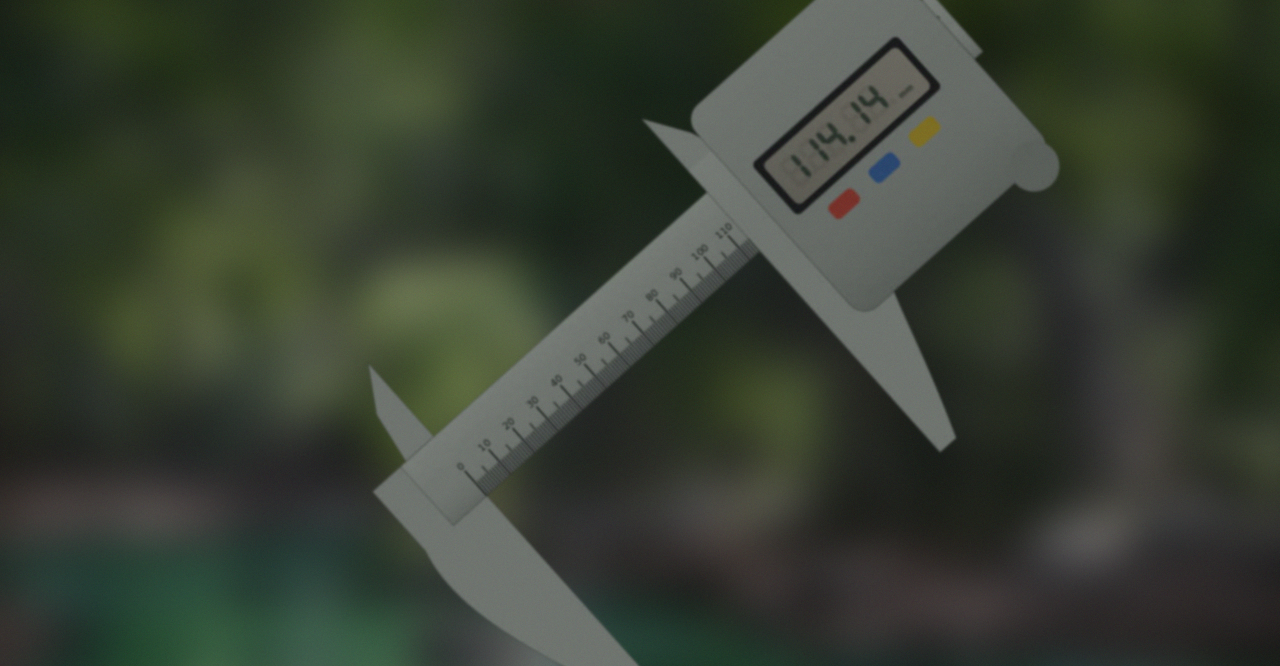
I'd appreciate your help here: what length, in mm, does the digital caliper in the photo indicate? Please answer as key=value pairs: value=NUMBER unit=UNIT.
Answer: value=114.14 unit=mm
